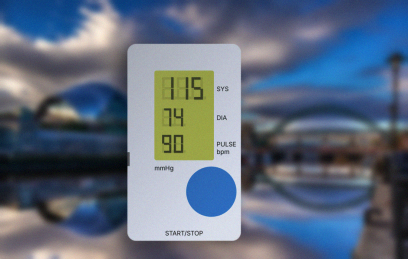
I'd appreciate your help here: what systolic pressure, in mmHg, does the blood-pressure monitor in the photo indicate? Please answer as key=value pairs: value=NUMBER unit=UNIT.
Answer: value=115 unit=mmHg
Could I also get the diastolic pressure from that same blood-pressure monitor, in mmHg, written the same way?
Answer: value=74 unit=mmHg
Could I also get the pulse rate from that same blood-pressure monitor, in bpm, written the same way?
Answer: value=90 unit=bpm
